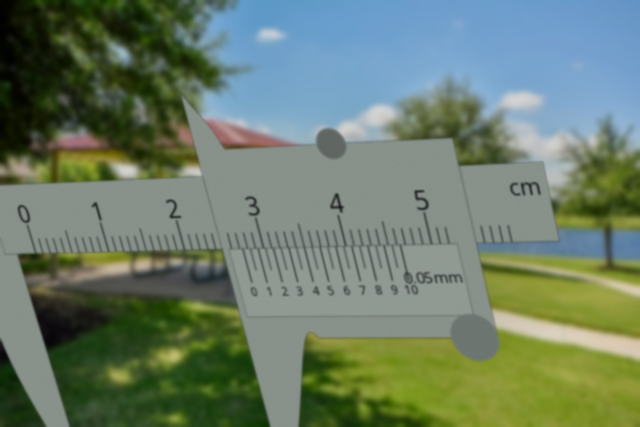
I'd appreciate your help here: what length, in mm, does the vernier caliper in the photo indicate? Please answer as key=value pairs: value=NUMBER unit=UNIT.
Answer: value=27.4 unit=mm
